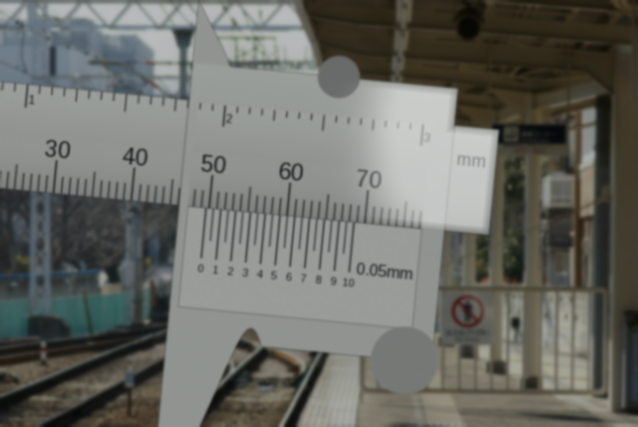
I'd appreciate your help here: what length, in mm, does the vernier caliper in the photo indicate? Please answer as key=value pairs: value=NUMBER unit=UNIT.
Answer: value=49.6 unit=mm
